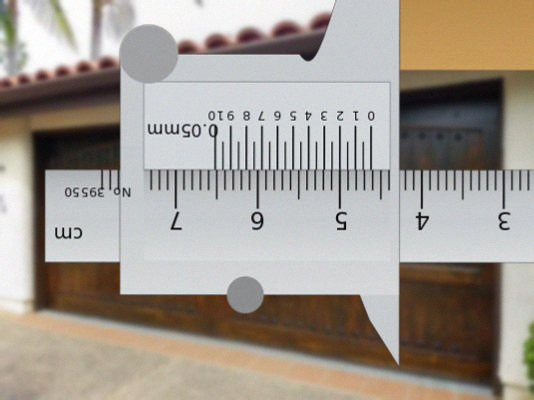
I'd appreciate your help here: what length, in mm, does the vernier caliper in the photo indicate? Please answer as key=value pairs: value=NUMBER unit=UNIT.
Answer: value=46.2 unit=mm
